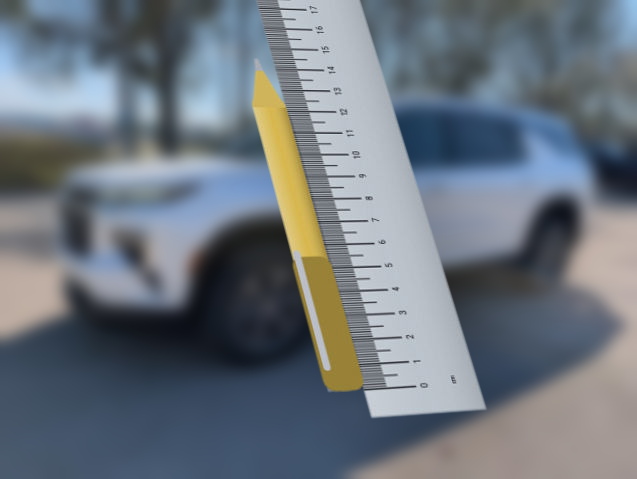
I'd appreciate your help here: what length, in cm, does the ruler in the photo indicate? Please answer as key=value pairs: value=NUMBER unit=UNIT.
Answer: value=14.5 unit=cm
